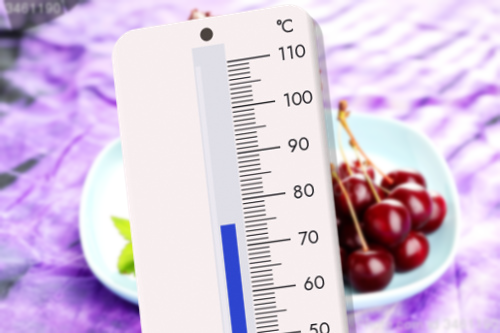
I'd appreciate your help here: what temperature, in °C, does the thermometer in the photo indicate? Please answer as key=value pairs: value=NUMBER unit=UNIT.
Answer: value=75 unit=°C
